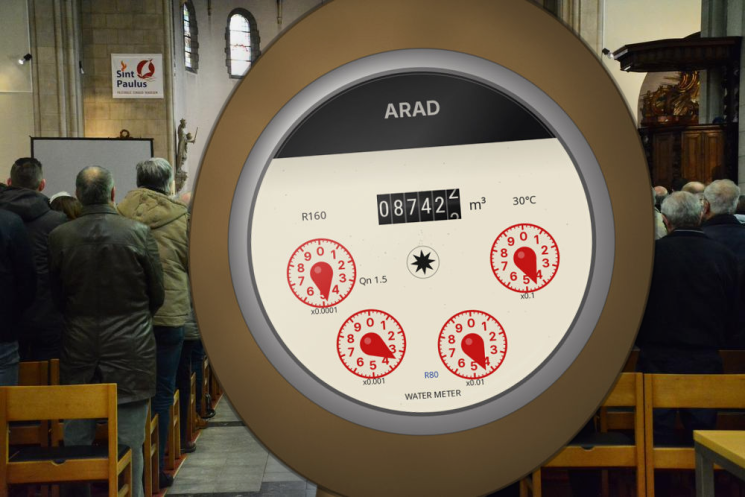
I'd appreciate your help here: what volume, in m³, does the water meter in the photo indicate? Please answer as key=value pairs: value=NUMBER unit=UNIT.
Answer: value=87422.4434 unit=m³
